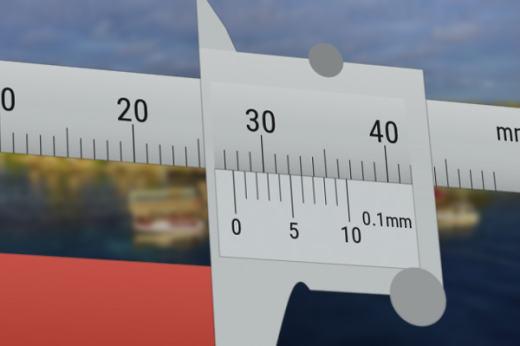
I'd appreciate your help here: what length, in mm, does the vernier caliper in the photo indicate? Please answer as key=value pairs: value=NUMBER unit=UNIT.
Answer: value=27.6 unit=mm
